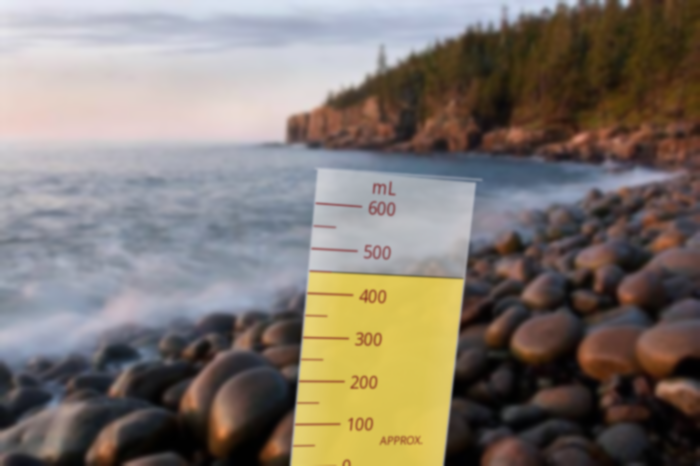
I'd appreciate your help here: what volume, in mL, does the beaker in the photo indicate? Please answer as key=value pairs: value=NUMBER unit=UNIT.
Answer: value=450 unit=mL
